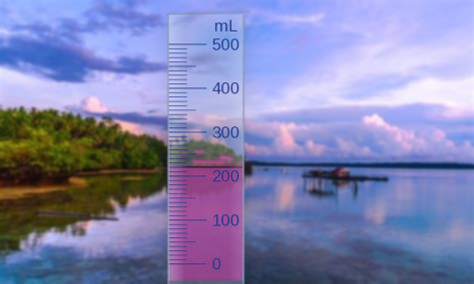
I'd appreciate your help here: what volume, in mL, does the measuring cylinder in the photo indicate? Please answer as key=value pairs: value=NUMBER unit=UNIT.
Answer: value=220 unit=mL
